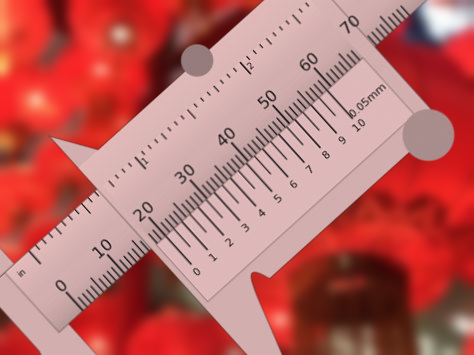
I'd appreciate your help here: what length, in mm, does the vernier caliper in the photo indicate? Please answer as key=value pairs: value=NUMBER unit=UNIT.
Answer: value=20.0 unit=mm
